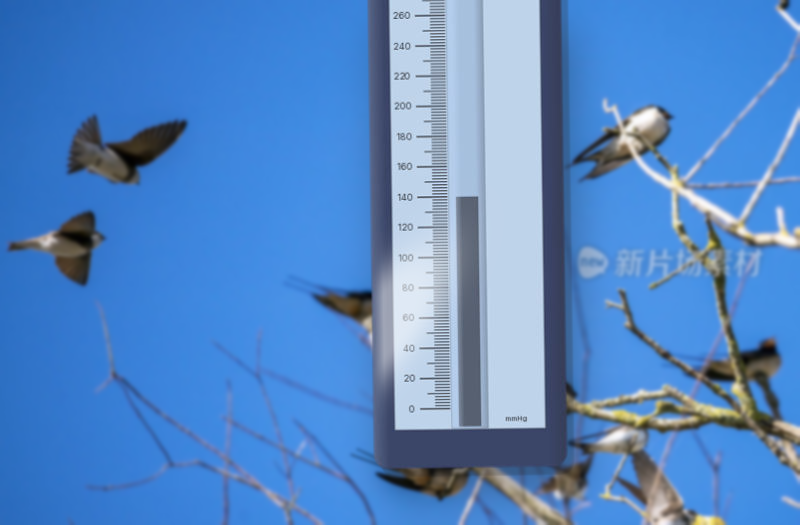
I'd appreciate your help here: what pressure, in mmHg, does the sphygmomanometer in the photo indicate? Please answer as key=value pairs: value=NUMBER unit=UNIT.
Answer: value=140 unit=mmHg
